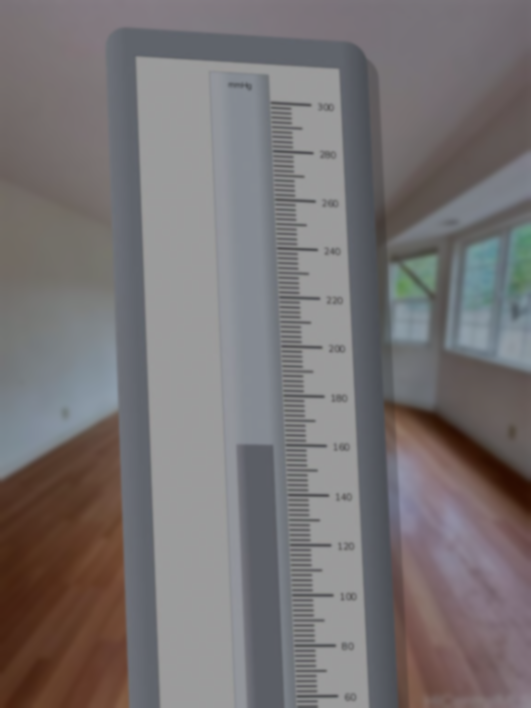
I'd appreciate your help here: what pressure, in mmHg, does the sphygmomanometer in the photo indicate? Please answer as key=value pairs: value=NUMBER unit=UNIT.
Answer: value=160 unit=mmHg
